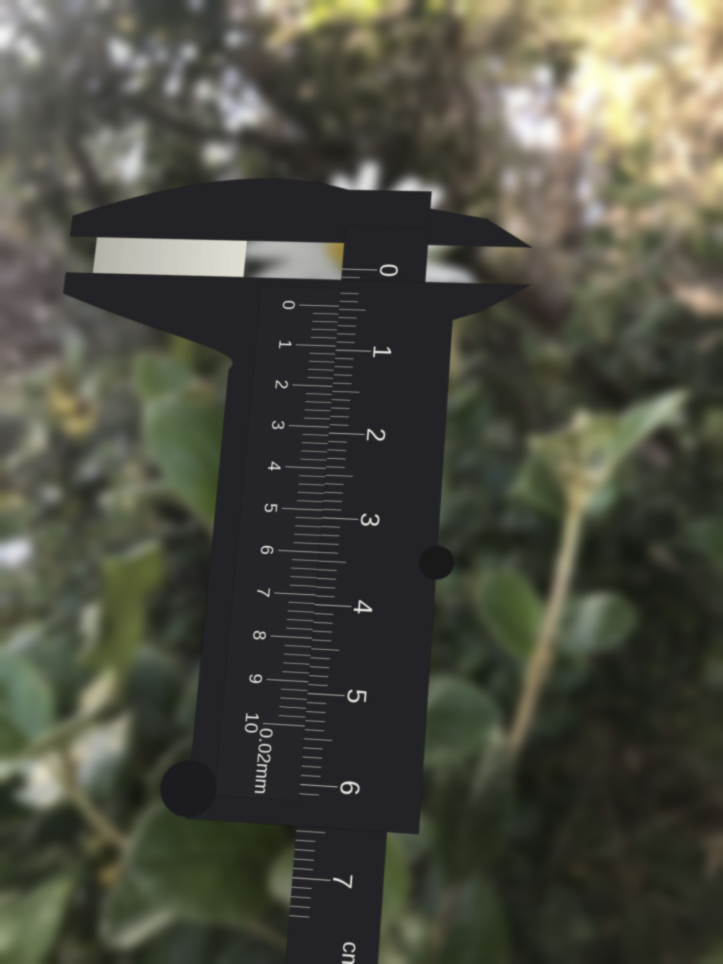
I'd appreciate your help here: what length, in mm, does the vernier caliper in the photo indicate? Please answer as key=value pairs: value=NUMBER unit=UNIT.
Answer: value=4.6 unit=mm
